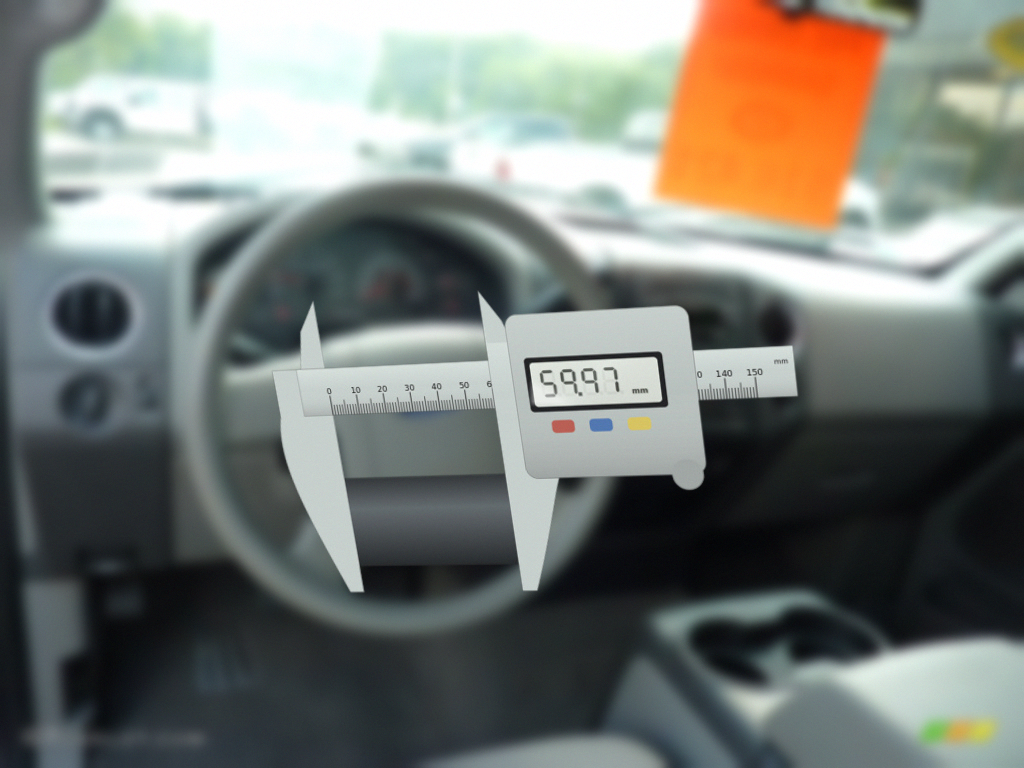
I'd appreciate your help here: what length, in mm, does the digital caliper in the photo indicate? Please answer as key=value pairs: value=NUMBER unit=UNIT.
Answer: value=59.97 unit=mm
